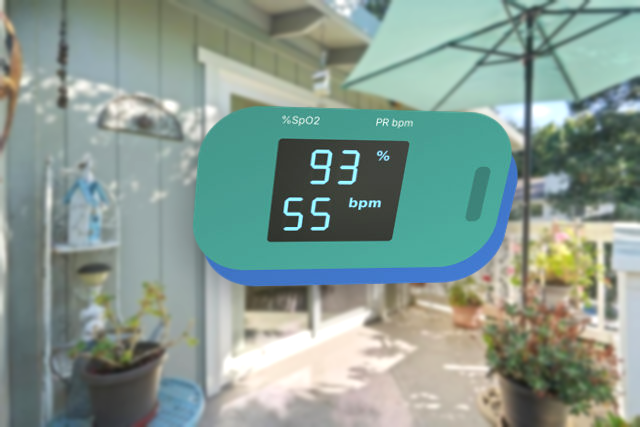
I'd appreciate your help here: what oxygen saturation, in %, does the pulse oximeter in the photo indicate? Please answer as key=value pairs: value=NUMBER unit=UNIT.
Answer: value=93 unit=%
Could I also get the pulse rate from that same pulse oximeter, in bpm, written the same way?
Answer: value=55 unit=bpm
